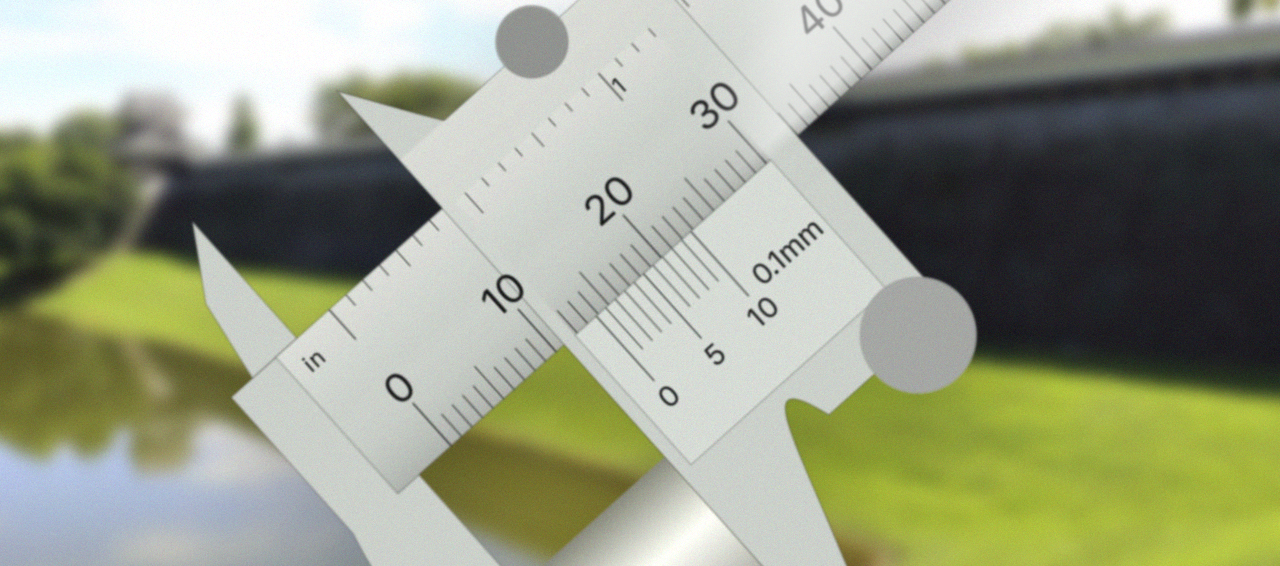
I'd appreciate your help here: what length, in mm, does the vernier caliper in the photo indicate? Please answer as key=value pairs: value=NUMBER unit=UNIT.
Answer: value=13.8 unit=mm
